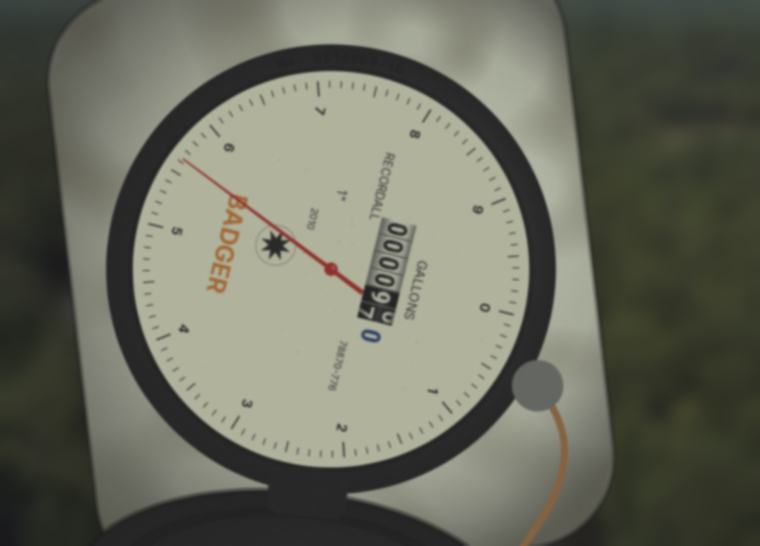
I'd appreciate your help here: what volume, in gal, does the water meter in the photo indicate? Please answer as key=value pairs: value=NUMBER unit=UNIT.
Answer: value=965.6 unit=gal
